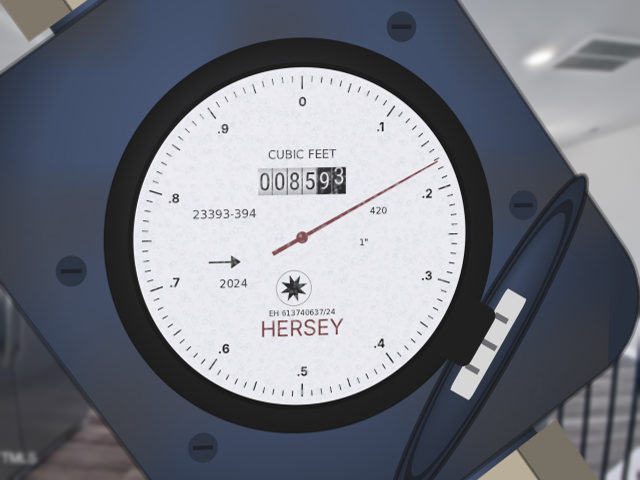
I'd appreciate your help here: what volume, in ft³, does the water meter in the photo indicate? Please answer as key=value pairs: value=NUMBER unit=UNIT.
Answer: value=8593.17 unit=ft³
